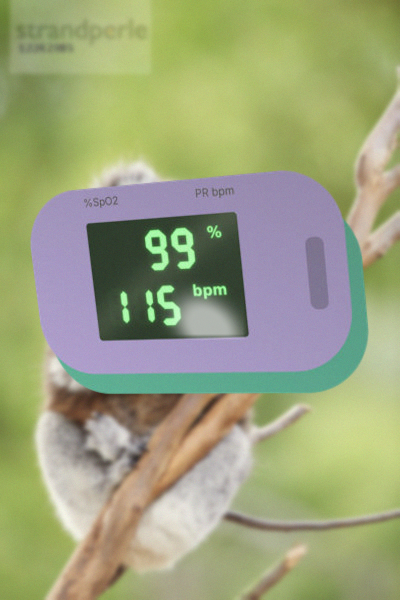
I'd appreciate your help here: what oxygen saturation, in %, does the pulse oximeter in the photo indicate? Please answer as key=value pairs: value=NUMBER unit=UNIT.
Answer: value=99 unit=%
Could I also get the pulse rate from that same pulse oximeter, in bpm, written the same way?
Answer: value=115 unit=bpm
